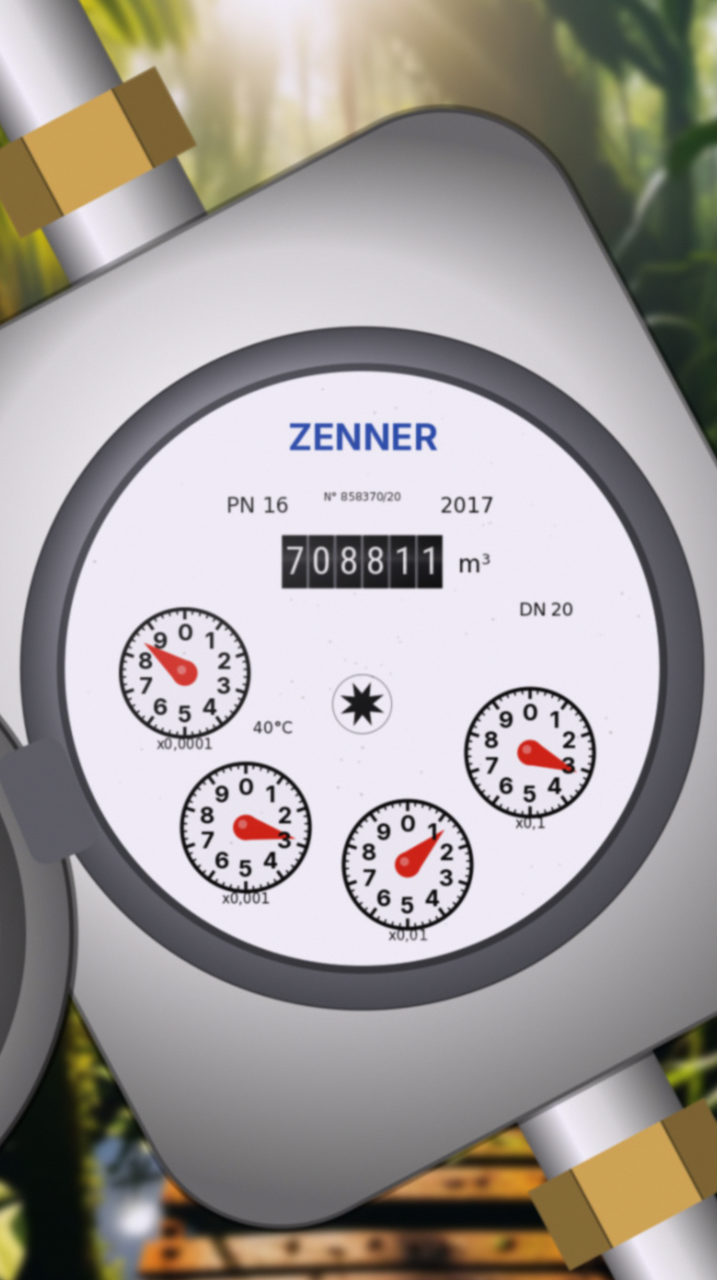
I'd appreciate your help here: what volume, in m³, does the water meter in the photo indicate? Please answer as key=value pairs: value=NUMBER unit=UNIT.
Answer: value=708811.3128 unit=m³
